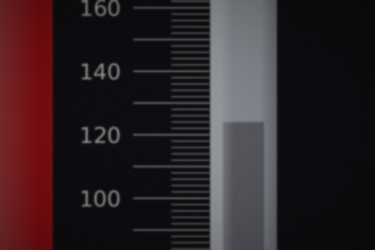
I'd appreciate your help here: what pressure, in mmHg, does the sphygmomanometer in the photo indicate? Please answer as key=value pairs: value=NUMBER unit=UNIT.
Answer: value=124 unit=mmHg
